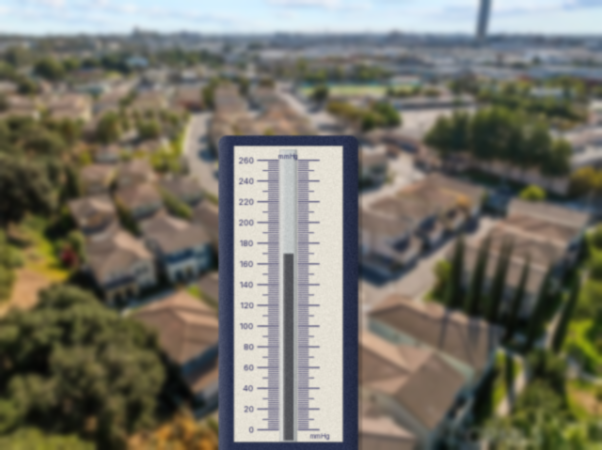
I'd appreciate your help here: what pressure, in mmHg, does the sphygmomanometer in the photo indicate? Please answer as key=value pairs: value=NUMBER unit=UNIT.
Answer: value=170 unit=mmHg
